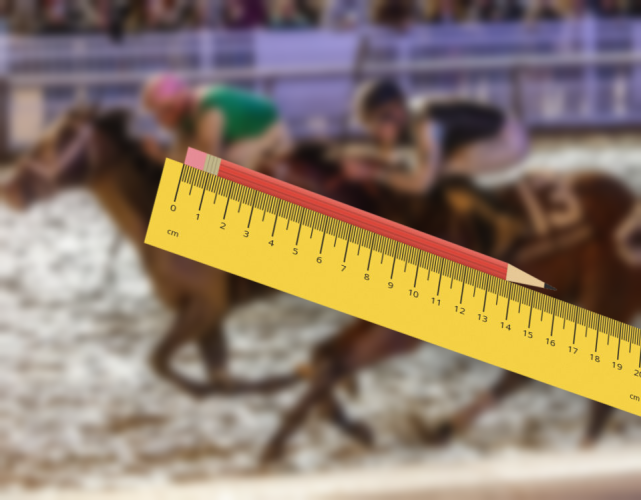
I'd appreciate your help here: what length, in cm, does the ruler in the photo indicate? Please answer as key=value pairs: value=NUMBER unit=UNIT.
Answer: value=16 unit=cm
